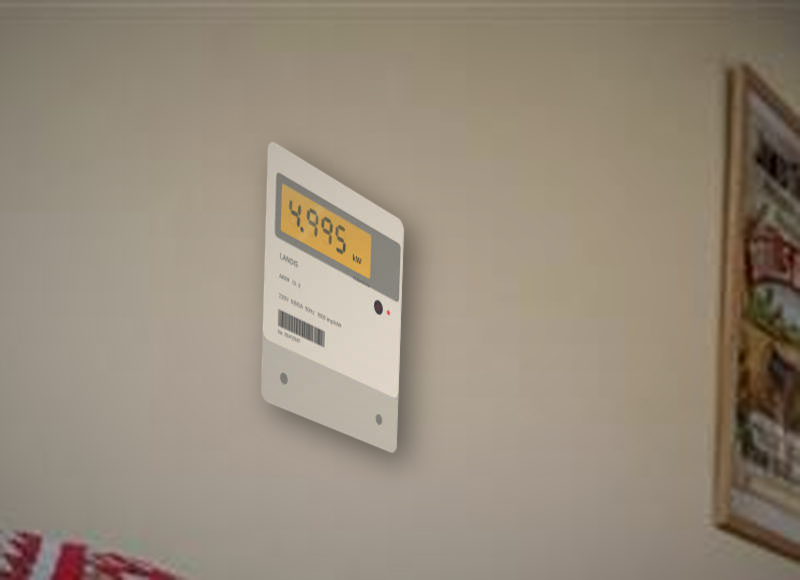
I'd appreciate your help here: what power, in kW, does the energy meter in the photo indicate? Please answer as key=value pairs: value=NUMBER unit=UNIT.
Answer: value=4.995 unit=kW
